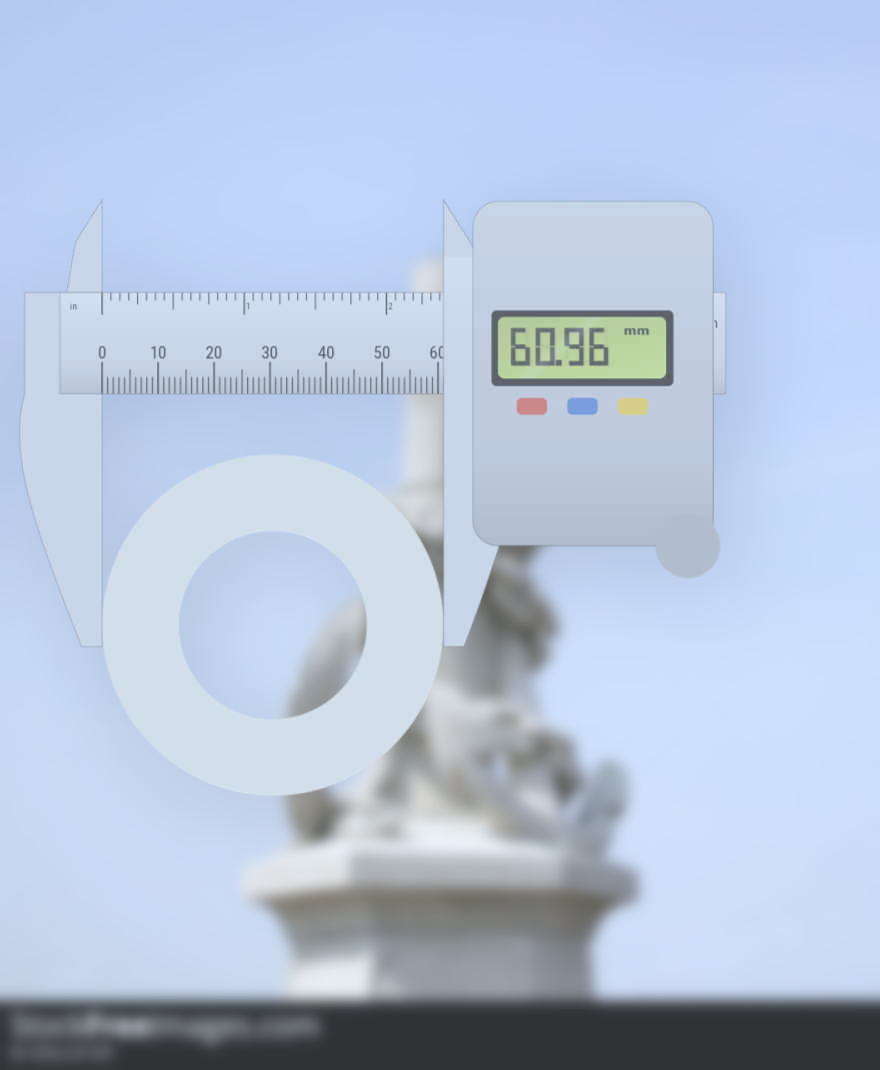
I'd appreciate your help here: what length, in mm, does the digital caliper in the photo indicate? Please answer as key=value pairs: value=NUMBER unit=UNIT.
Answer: value=60.96 unit=mm
